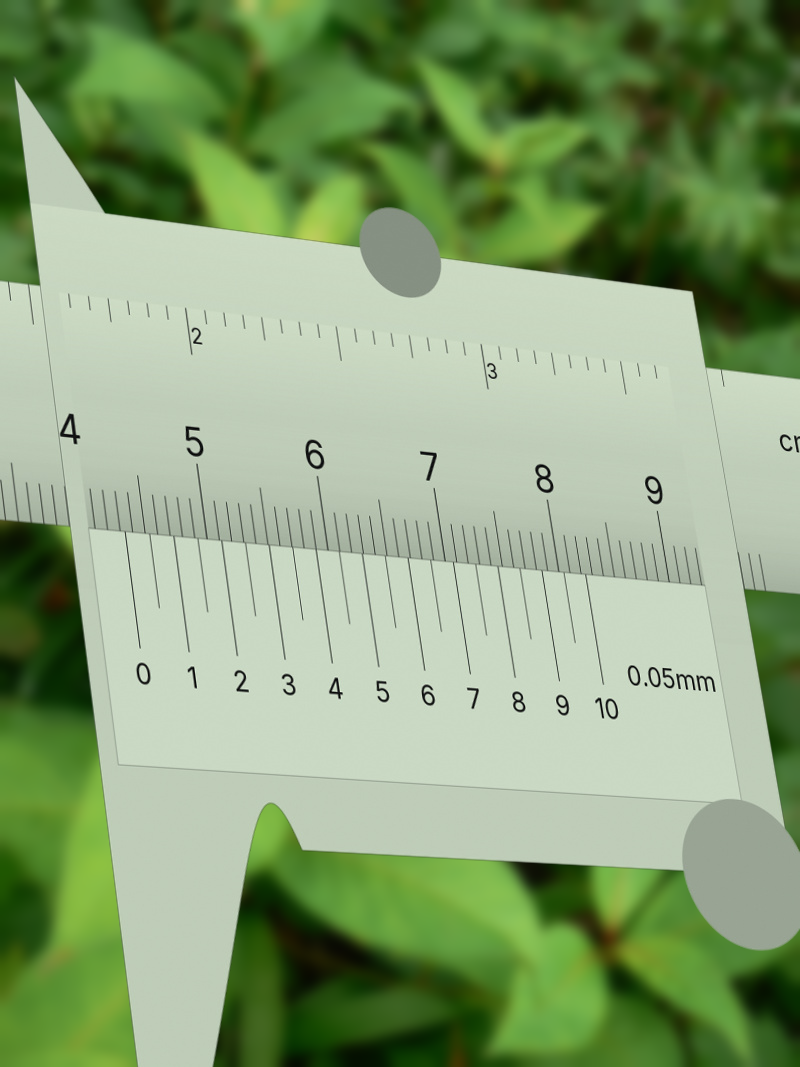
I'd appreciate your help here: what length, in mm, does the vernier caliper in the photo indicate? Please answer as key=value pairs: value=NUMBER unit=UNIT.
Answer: value=43.4 unit=mm
